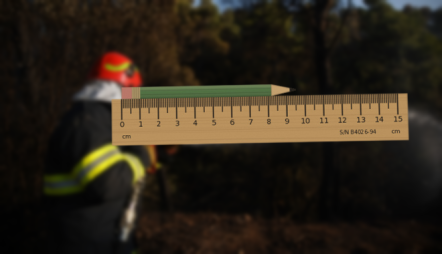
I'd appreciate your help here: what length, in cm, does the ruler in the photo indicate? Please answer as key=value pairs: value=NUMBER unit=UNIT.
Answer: value=9.5 unit=cm
